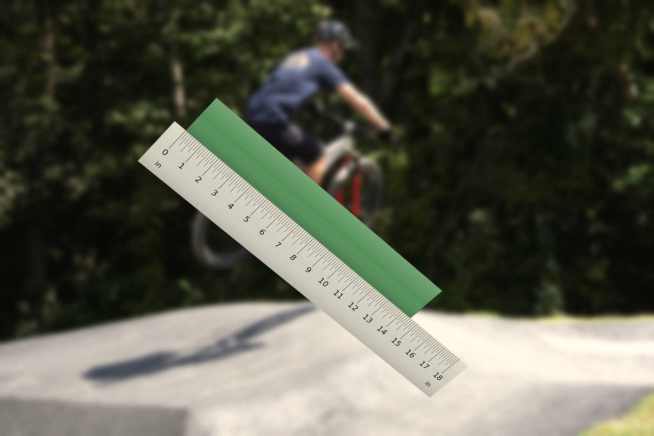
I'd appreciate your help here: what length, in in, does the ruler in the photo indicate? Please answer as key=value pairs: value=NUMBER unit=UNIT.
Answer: value=14.5 unit=in
